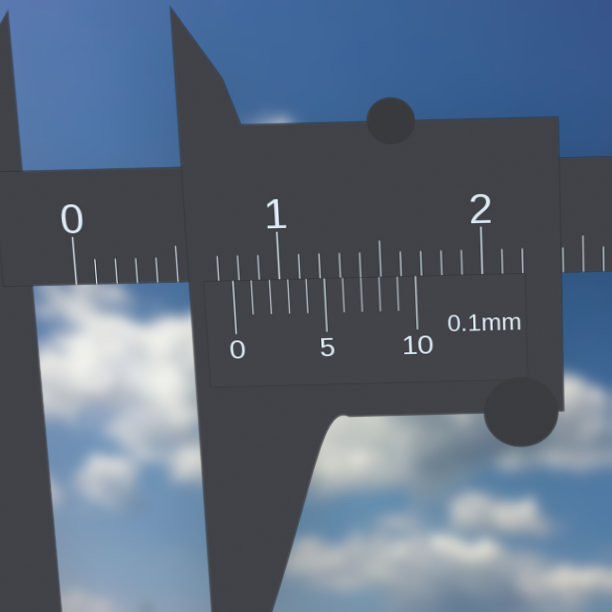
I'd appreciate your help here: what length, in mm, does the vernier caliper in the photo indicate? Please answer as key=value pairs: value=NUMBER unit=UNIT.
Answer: value=7.7 unit=mm
